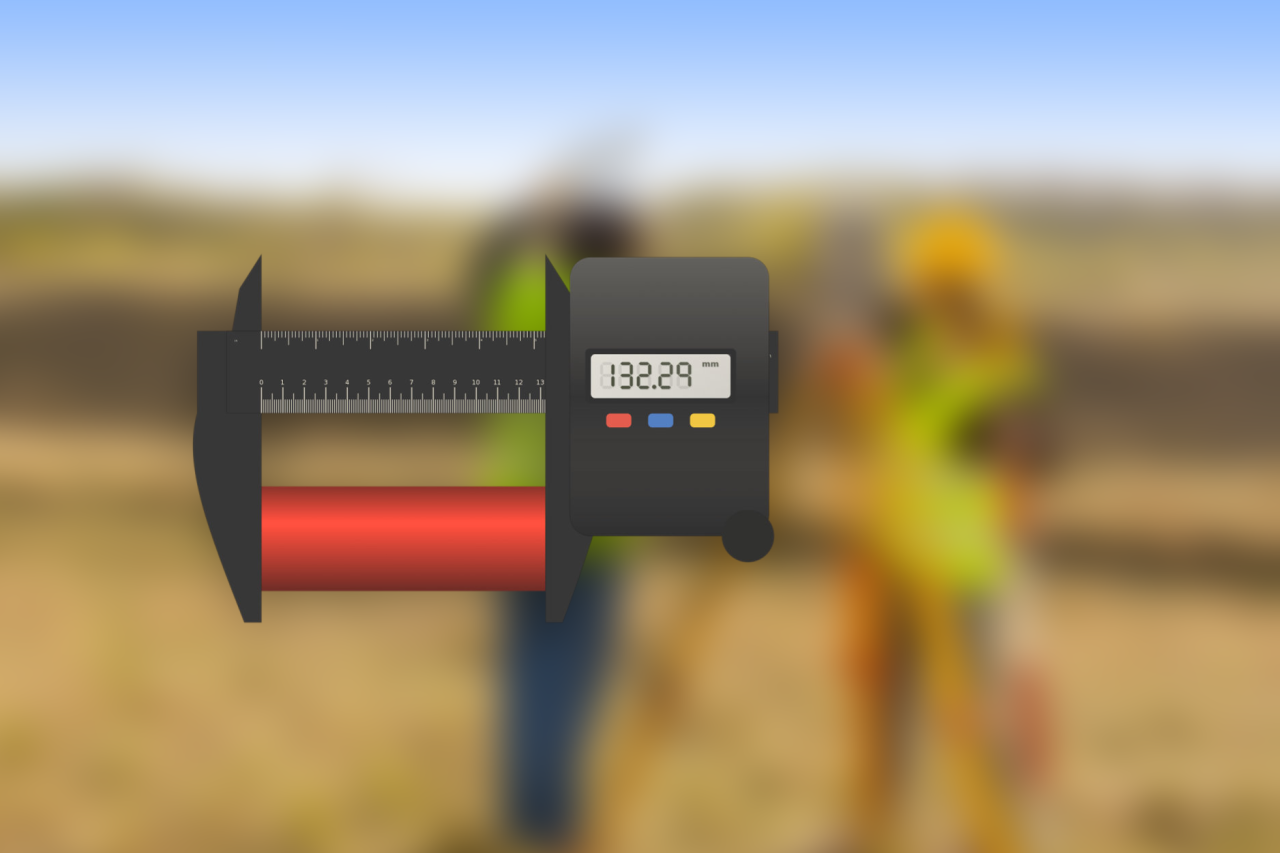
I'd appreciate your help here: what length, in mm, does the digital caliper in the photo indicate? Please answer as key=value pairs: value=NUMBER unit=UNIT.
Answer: value=132.29 unit=mm
